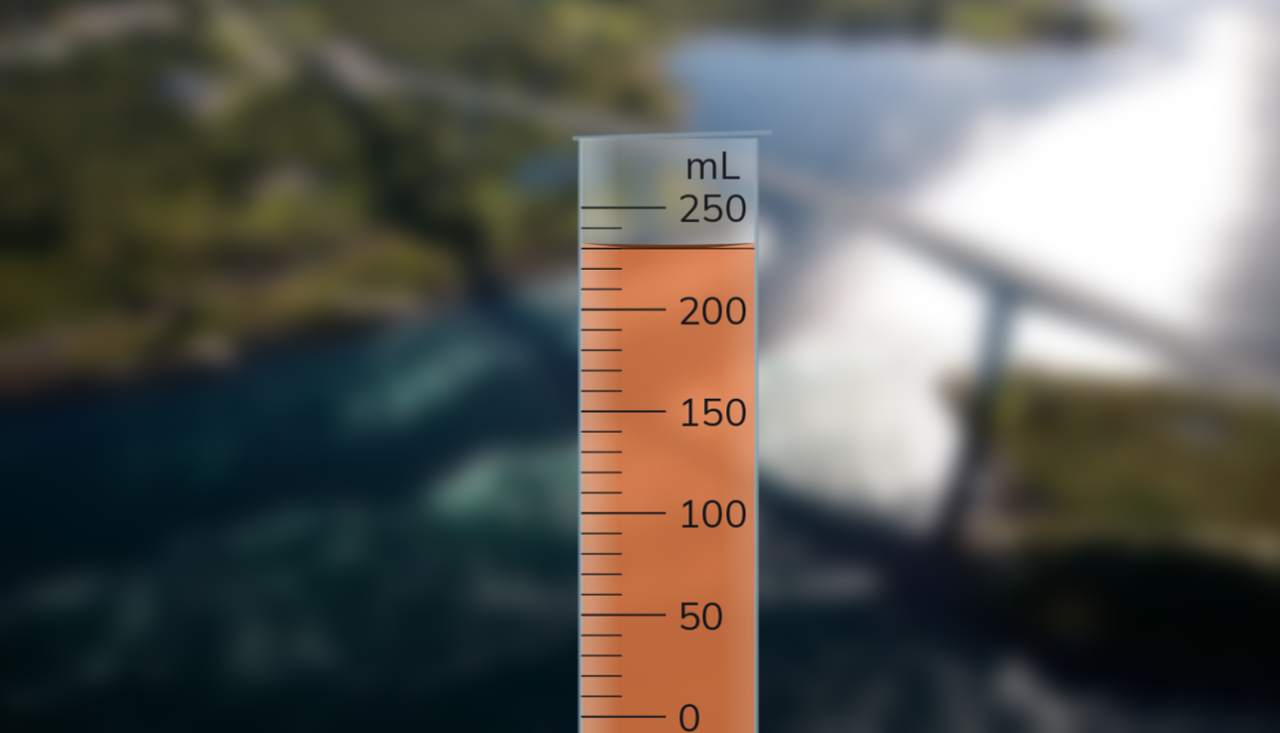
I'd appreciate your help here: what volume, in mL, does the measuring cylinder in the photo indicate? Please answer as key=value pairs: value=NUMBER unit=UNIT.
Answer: value=230 unit=mL
